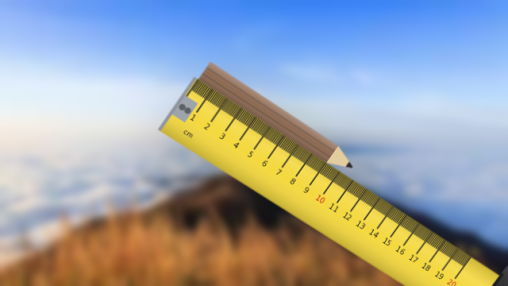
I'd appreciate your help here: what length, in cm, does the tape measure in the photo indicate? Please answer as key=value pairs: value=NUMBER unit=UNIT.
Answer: value=10.5 unit=cm
